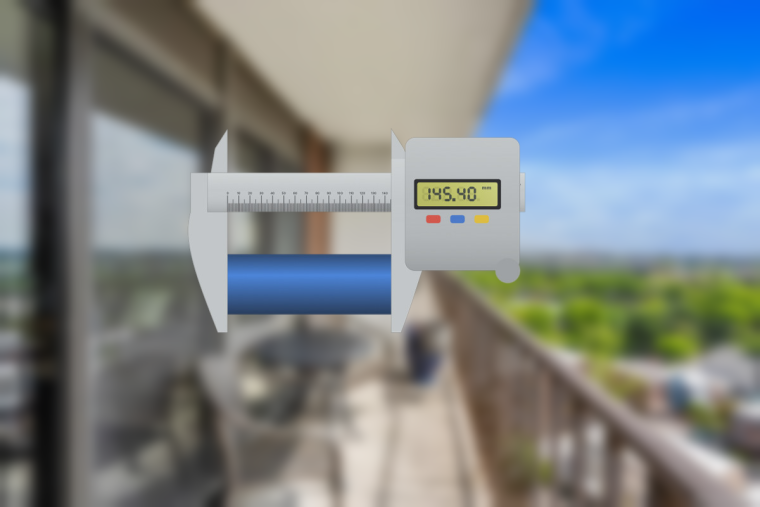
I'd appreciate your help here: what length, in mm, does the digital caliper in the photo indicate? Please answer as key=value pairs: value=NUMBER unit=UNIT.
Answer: value=145.40 unit=mm
